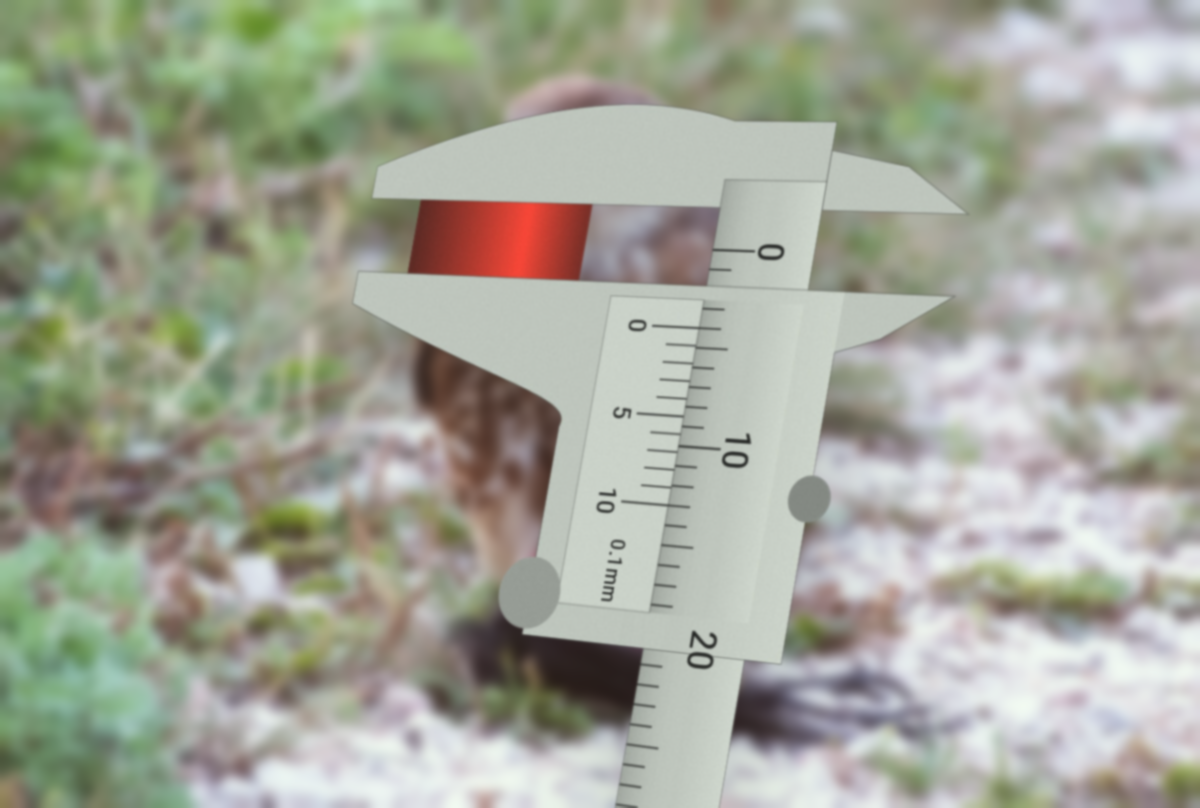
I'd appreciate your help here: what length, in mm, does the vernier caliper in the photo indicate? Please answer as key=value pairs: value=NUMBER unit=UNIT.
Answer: value=4.0 unit=mm
